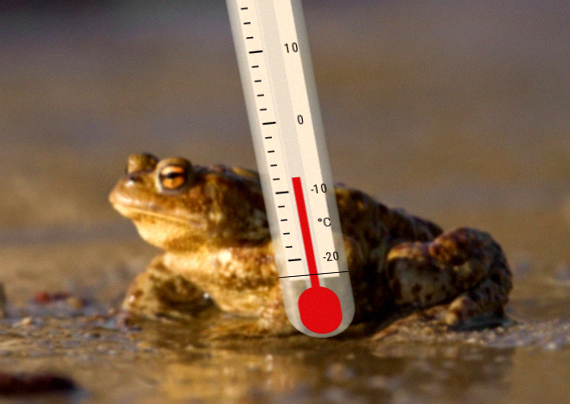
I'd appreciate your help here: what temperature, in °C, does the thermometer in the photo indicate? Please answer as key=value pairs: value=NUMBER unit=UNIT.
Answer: value=-8 unit=°C
